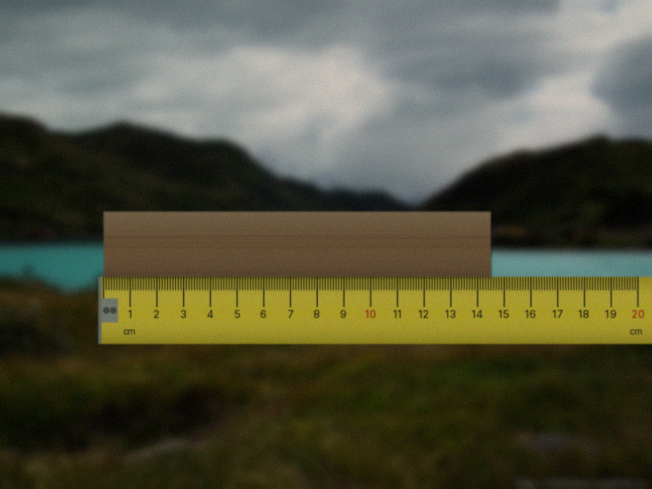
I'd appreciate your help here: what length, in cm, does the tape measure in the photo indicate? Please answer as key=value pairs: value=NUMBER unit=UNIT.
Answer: value=14.5 unit=cm
